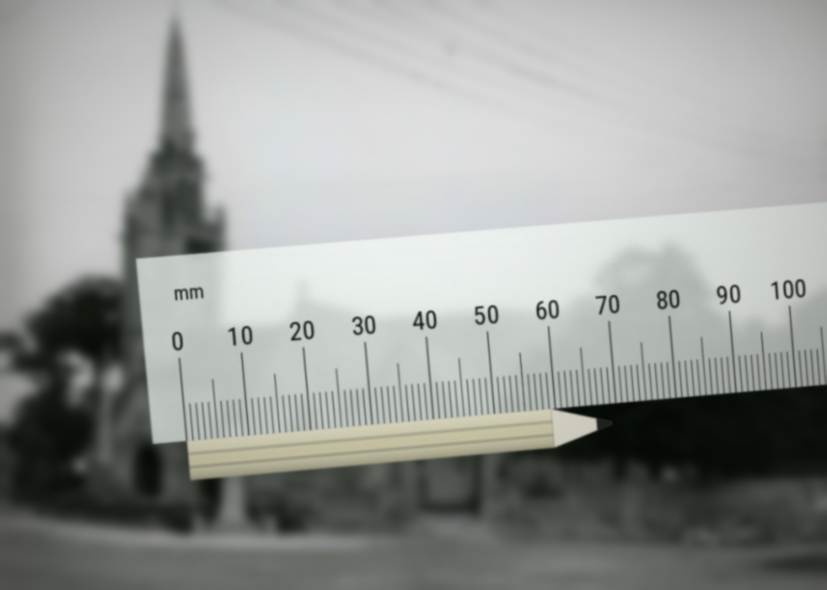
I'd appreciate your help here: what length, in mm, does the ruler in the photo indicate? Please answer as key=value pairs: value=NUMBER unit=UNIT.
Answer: value=69 unit=mm
